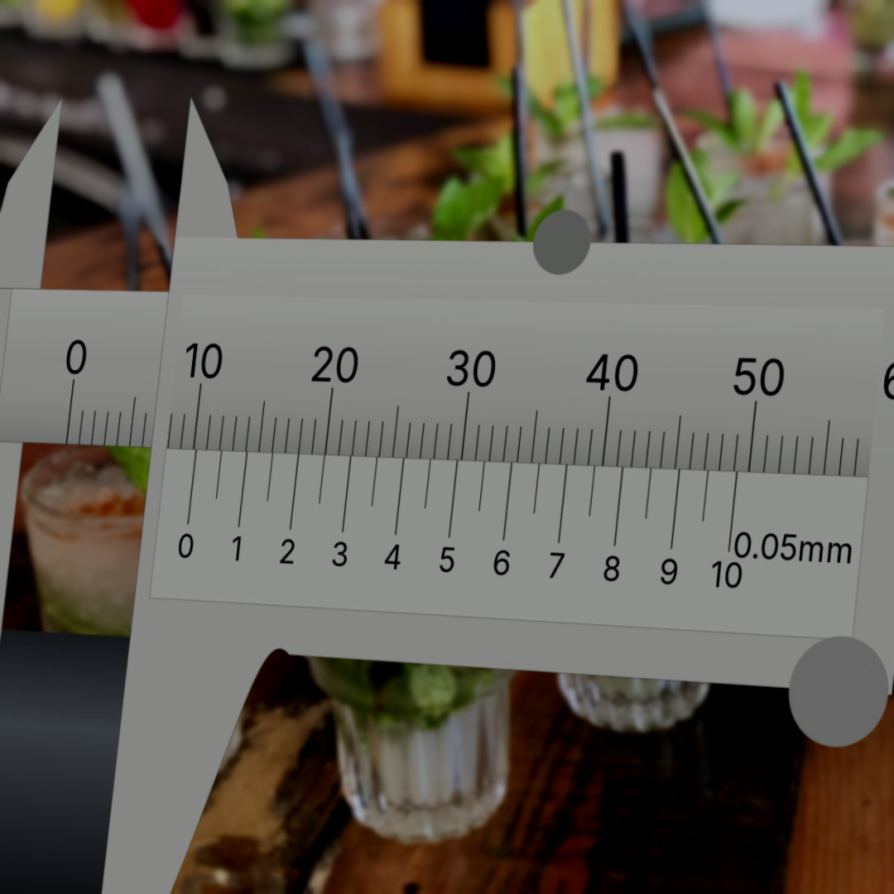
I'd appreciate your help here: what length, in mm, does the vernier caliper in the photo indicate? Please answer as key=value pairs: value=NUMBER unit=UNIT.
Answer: value=10.2 unit=mm
